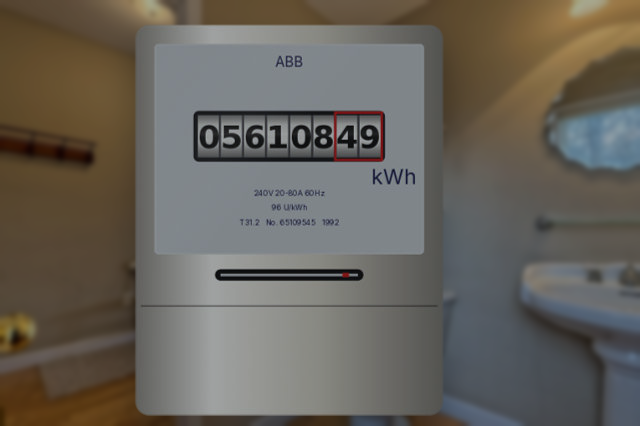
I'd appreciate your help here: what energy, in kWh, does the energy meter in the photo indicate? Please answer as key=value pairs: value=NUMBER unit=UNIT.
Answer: value=56108.49 unit=kWh
